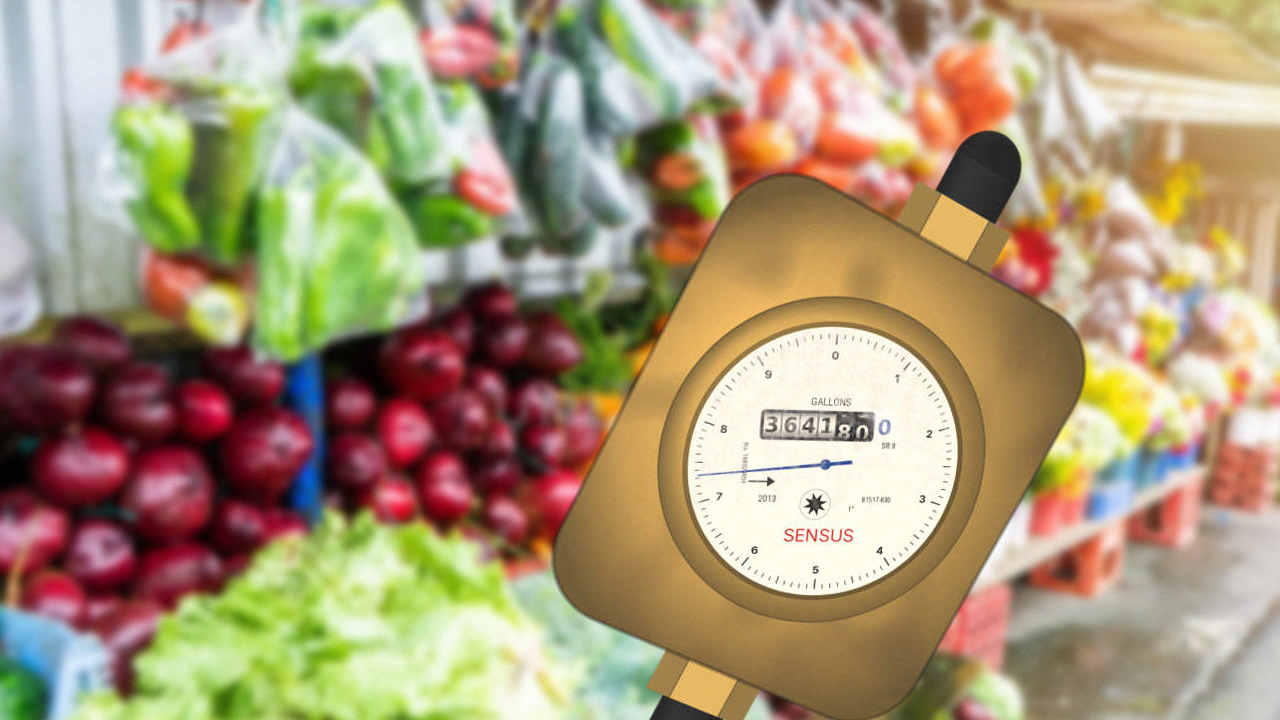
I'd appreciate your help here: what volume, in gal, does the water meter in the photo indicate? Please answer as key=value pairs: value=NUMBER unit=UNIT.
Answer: value=3641797.3 unit=gal
